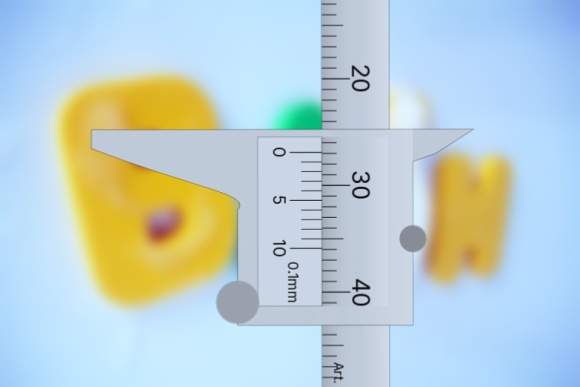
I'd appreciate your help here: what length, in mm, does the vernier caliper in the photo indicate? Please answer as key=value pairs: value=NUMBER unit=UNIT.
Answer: value=26.9 unit=mm
